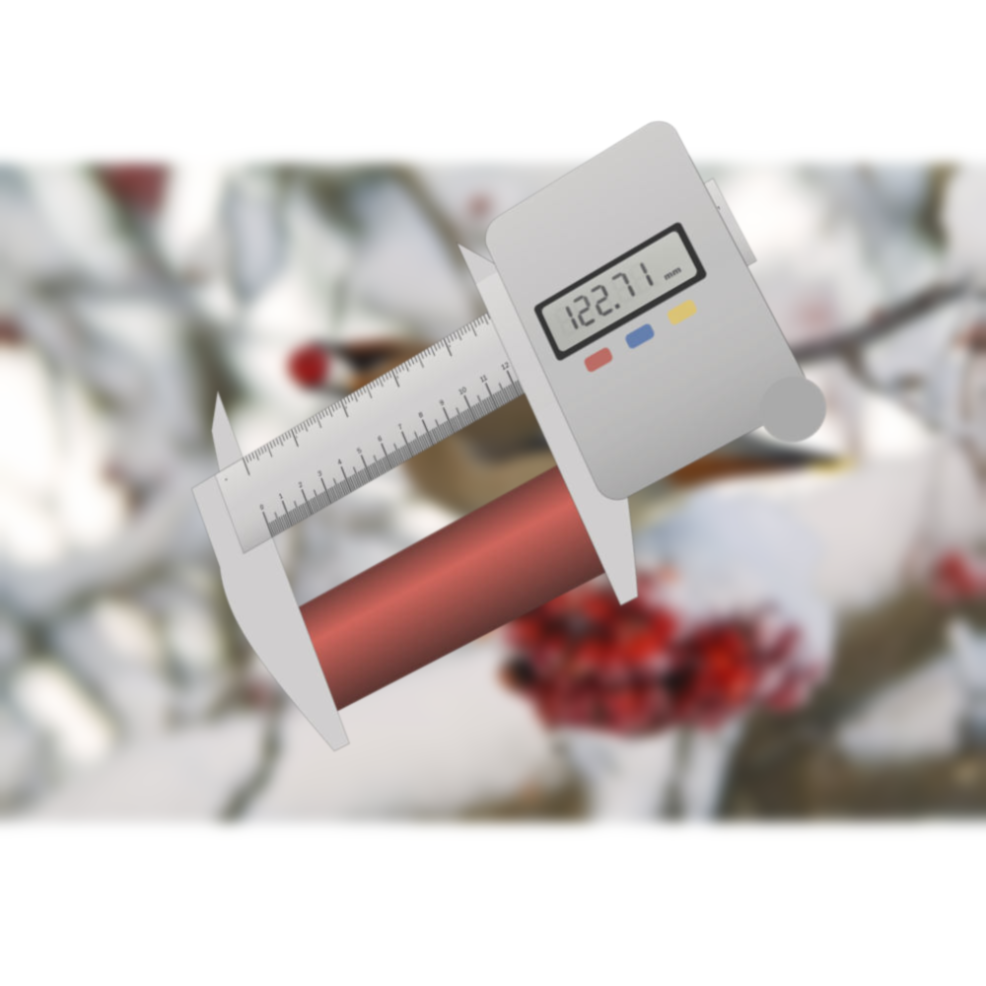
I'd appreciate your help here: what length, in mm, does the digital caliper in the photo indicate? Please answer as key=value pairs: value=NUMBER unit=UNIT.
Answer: value=122.71 unit=mm
